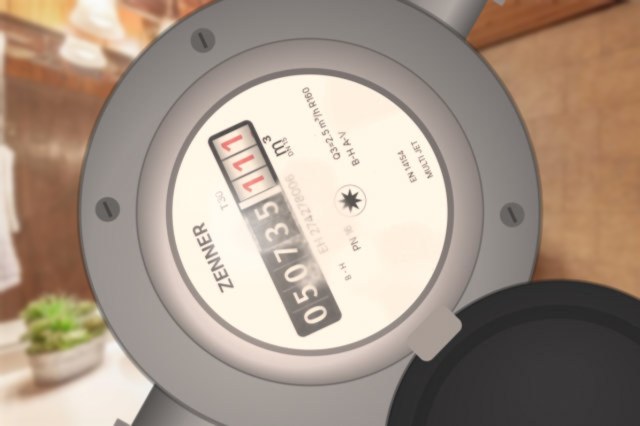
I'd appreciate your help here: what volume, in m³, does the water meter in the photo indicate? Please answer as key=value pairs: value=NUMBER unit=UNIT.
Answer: value=50735.111 unit=m³
